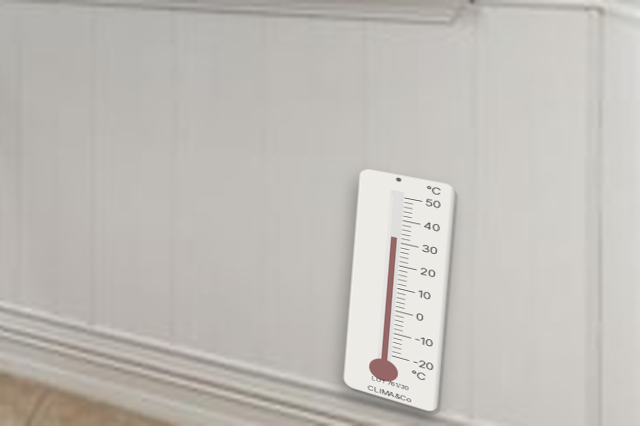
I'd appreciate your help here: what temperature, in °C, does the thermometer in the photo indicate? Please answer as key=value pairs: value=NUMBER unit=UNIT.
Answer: value=32 unit=°C
